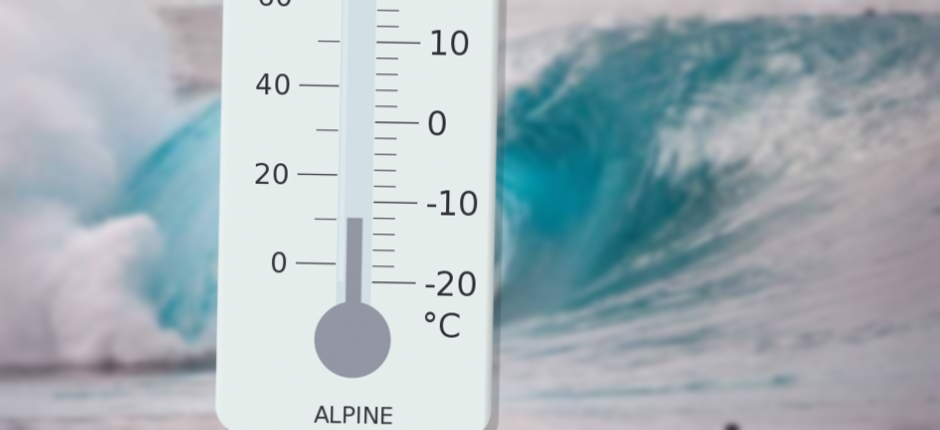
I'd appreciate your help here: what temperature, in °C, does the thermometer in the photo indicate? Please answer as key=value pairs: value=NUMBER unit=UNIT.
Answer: value=-12 unit=°C
